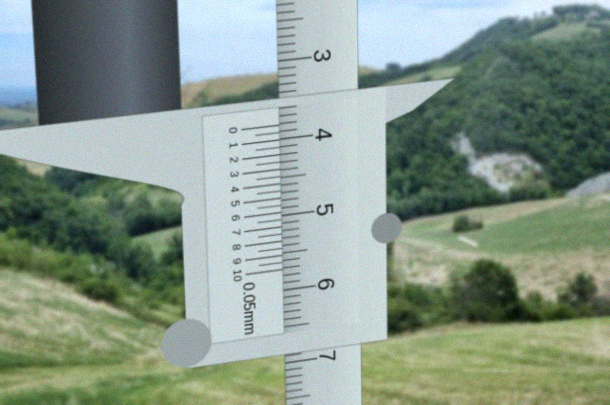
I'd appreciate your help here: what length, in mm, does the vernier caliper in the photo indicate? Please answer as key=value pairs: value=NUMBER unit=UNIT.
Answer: value=38.2 unit=mm
